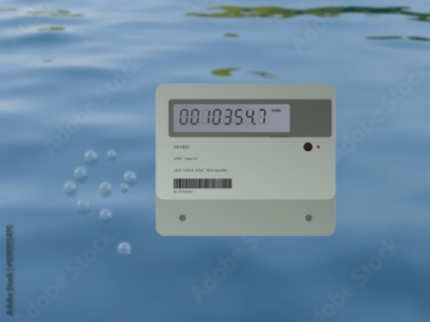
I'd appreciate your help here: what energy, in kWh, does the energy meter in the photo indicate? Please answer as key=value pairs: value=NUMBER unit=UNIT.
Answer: value=10354.7 unit=kWh
